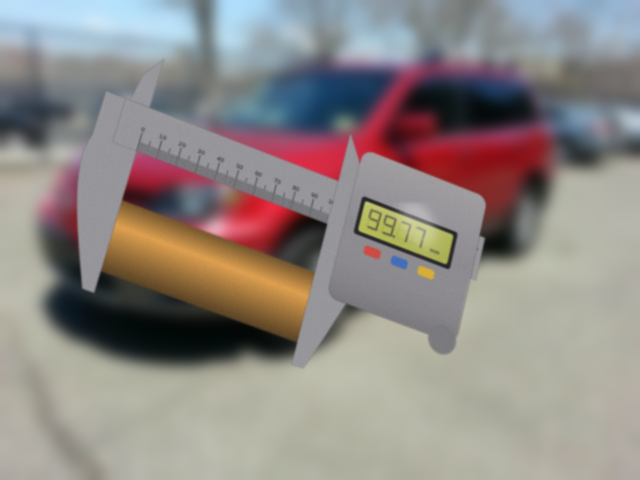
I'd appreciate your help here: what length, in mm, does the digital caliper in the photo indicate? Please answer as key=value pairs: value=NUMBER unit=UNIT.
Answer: value=99.77 unit=mm
